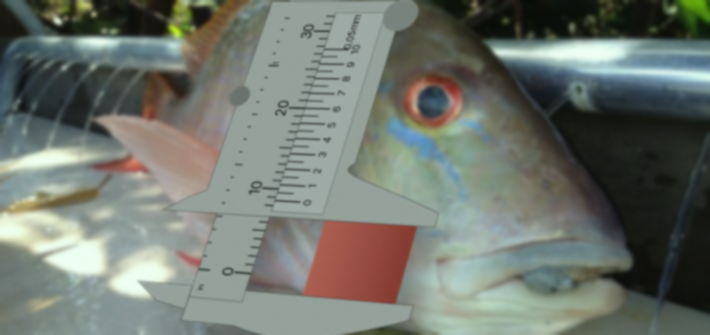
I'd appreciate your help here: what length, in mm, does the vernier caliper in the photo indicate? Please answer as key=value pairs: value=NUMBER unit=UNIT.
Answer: value=8.6 unit=mm
